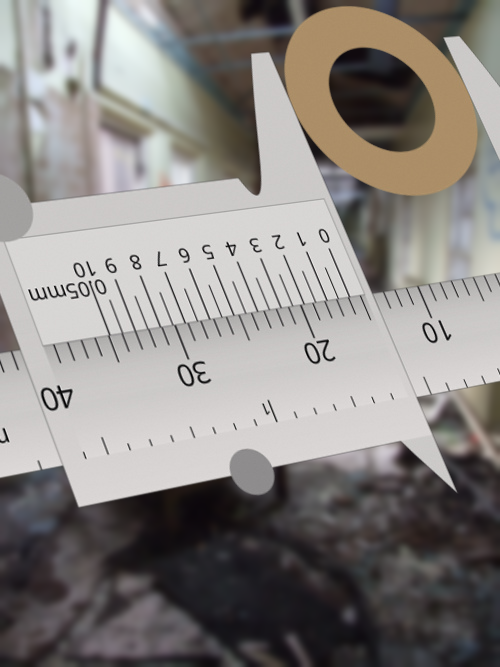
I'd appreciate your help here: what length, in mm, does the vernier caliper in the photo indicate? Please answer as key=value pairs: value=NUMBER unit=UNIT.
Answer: value=15.9 unit=mm
